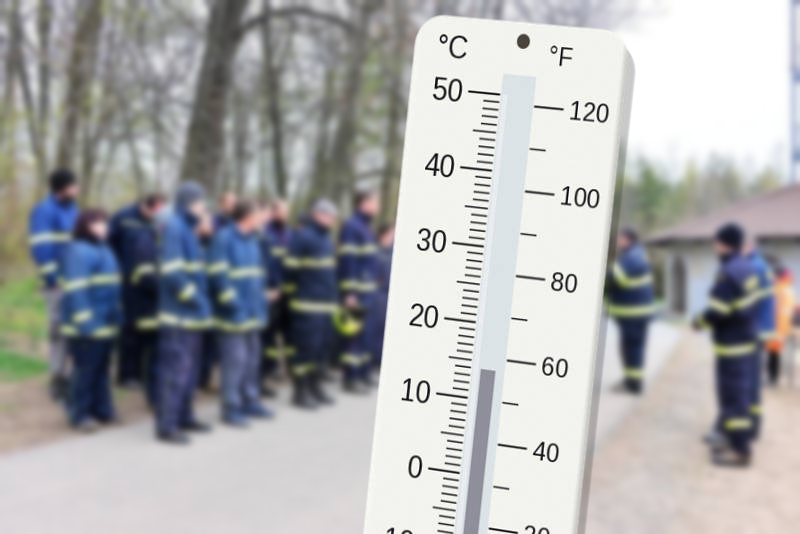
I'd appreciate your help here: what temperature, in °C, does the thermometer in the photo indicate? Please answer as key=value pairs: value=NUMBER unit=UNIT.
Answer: value=14 unit=°C
